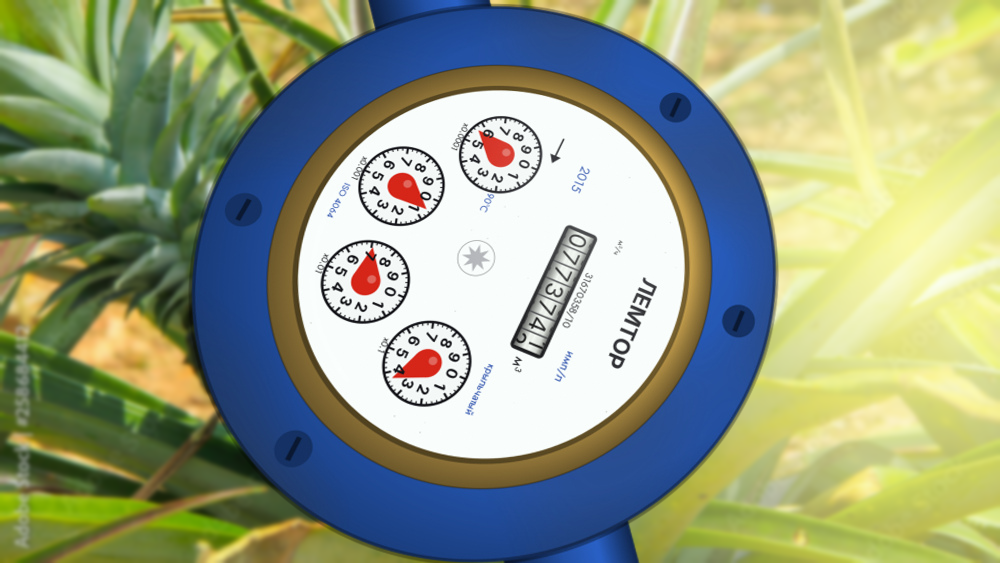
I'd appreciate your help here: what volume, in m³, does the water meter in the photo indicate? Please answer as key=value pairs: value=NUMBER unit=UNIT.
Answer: value=773741.3705 unit=m³
